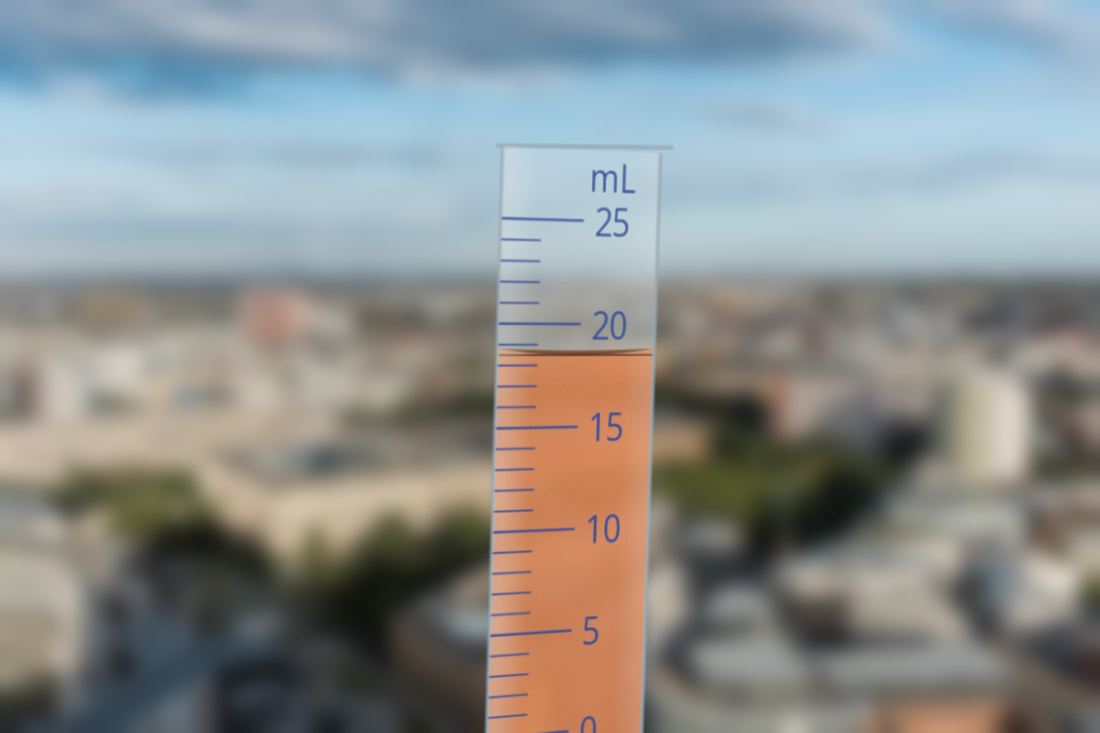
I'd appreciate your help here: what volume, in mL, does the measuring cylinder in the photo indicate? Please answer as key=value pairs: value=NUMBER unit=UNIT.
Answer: value=18.5 unit=mL
